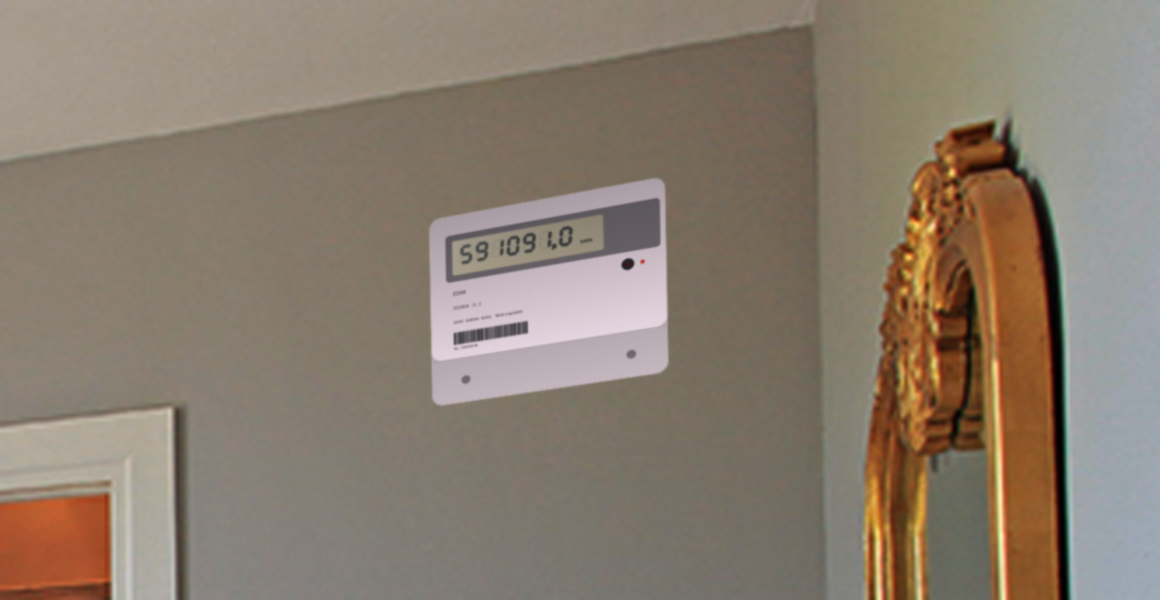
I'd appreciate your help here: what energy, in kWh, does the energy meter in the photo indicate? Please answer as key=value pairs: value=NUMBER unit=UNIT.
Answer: value=591091.0 unit=kWh
